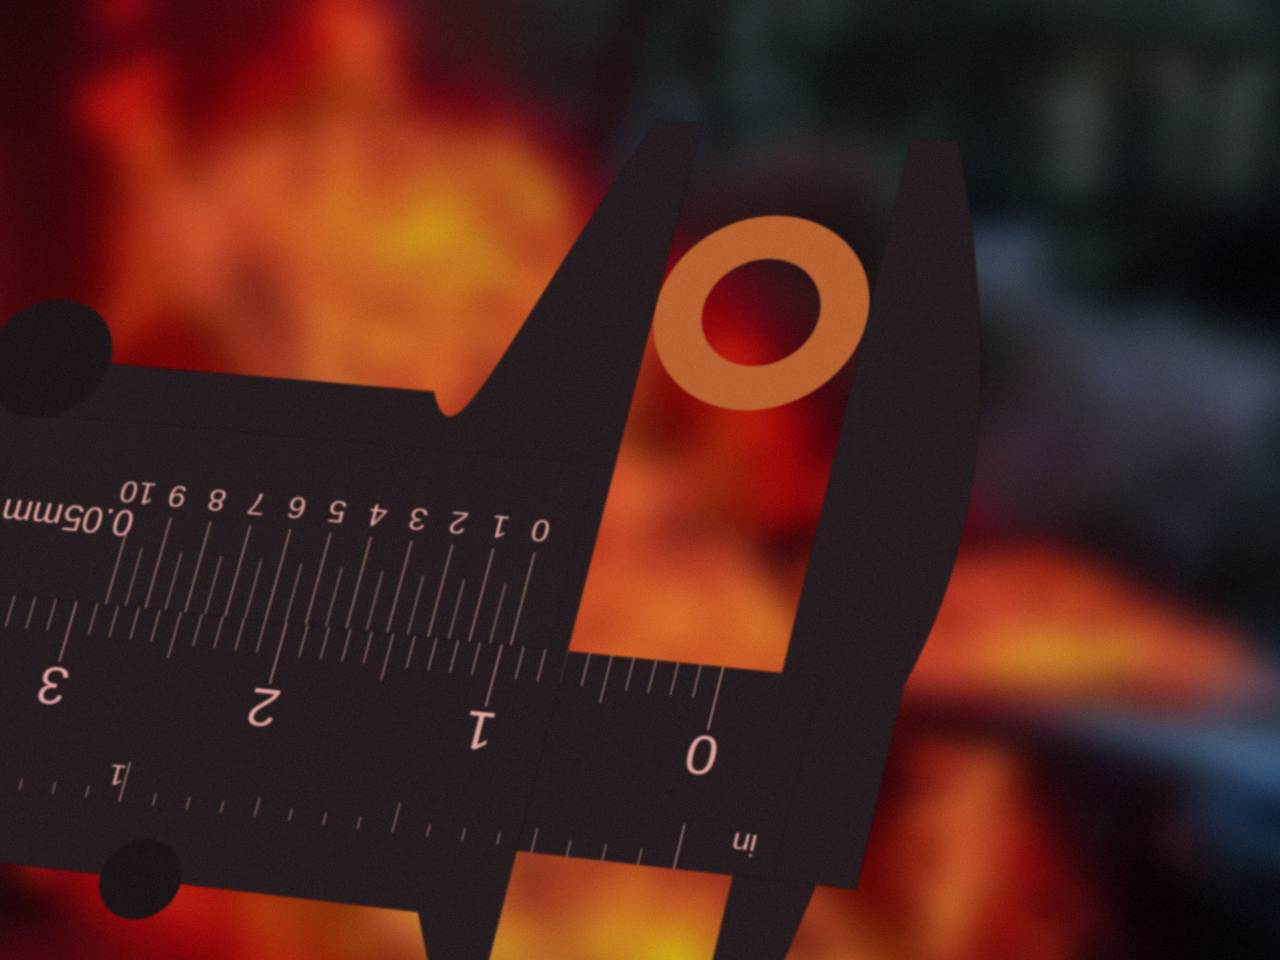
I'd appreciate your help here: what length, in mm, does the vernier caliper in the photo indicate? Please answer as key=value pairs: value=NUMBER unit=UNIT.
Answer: value=9.6 unit=mm
